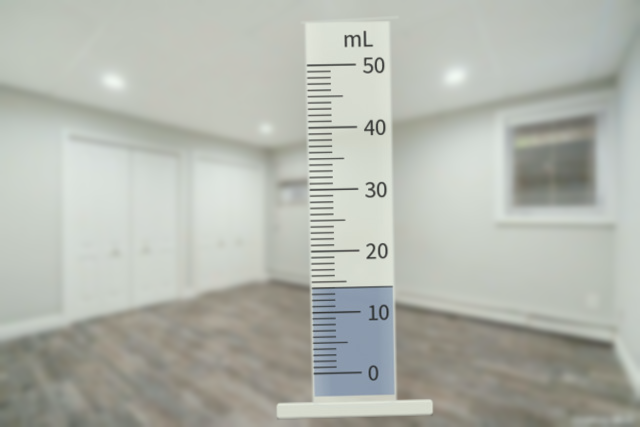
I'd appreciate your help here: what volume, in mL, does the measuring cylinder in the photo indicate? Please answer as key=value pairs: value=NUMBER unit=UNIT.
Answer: value=14 unit=mL
